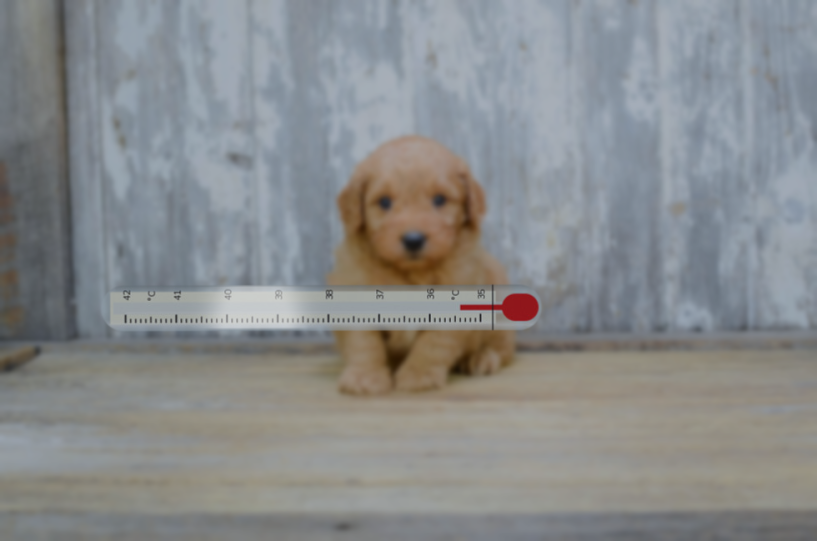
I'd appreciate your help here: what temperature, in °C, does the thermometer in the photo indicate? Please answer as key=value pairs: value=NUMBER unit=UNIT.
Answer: value=35.4 unit=°C
